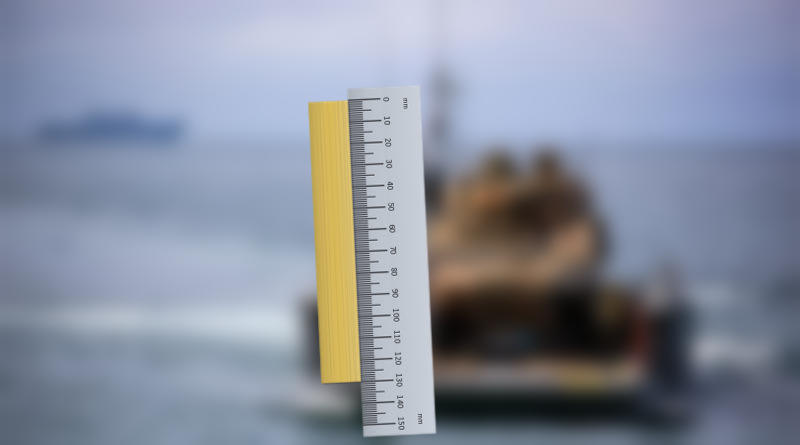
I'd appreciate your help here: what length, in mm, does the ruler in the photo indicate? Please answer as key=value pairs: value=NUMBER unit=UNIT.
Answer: value=130 unit=mm
